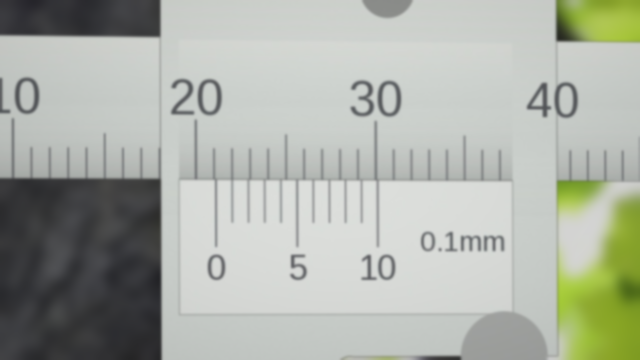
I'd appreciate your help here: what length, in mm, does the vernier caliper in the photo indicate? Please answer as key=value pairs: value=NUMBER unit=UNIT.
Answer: value=21.1 unit=mm
